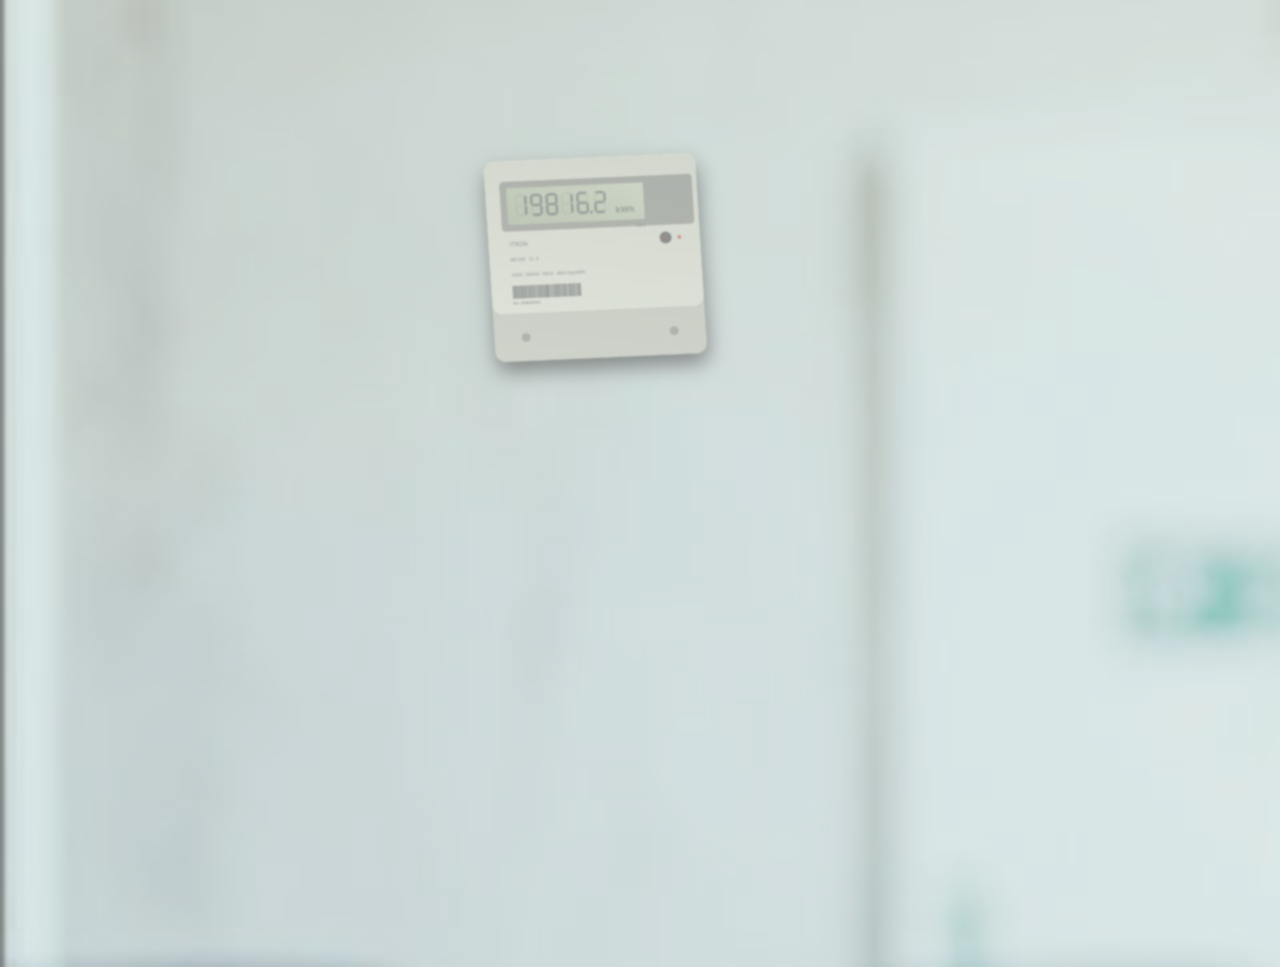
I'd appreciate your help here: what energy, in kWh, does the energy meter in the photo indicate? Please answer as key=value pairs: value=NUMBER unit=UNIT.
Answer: value=19816.2 unit=kWh
